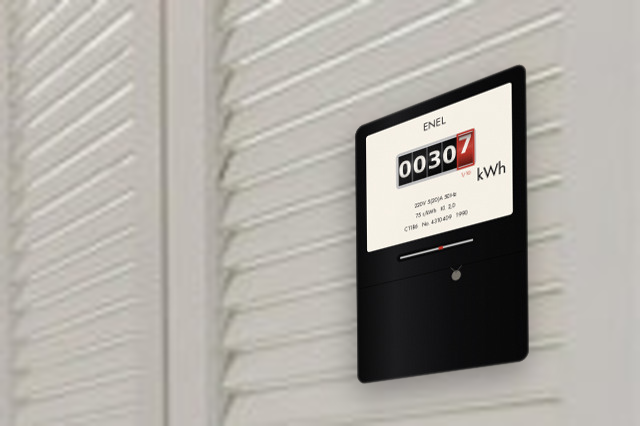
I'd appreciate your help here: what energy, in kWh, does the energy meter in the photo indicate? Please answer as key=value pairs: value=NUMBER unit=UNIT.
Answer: value=30.7 unit=kWh
